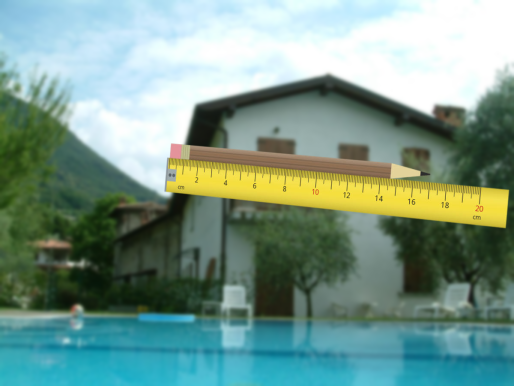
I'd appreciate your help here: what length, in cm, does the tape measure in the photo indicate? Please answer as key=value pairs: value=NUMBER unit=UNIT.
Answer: value=17 unit=cm
